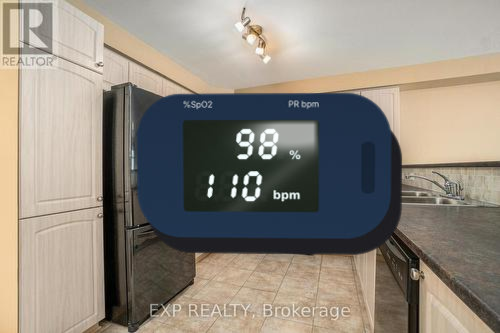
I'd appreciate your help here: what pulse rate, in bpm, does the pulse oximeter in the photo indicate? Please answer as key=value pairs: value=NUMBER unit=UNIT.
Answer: value=110 unit=bpm
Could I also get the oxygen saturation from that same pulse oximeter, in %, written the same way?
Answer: value=98 unit=%
